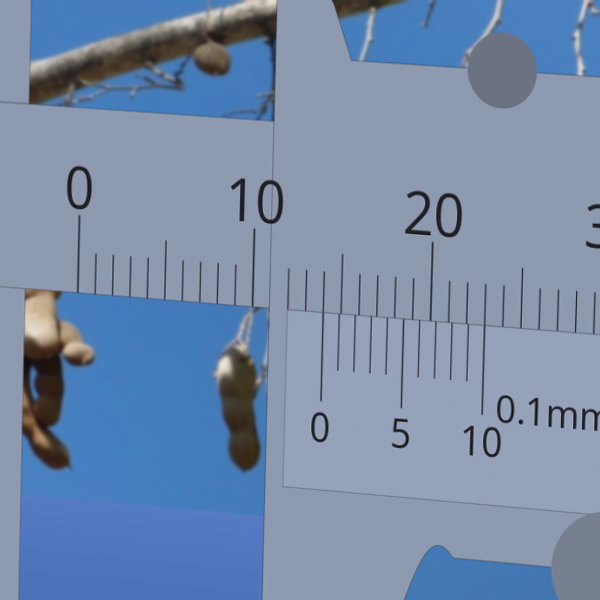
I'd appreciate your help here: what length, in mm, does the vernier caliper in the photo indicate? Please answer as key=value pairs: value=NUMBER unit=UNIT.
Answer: value=14.0 unit=mm
